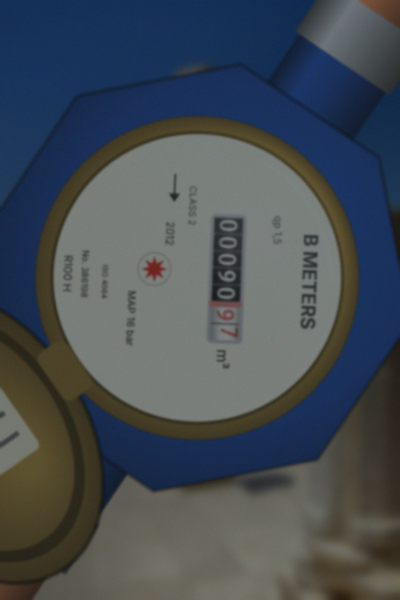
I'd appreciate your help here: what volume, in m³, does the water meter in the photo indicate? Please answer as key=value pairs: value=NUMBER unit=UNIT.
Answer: value=90.97 unit=m³
